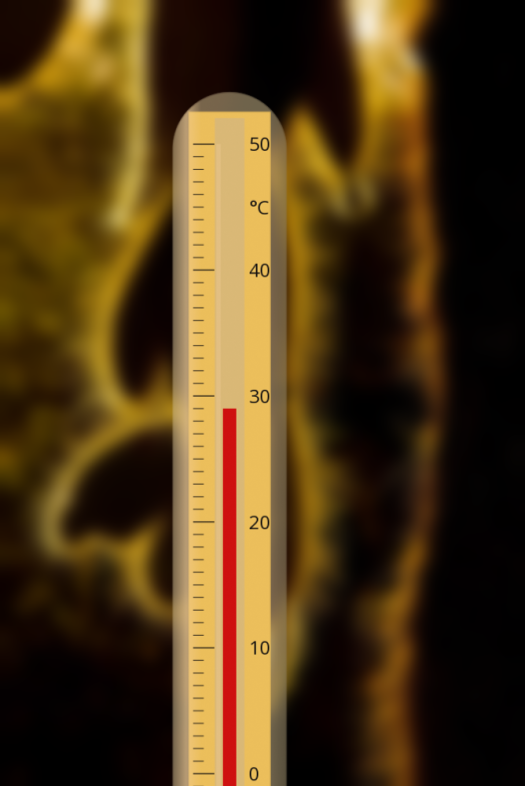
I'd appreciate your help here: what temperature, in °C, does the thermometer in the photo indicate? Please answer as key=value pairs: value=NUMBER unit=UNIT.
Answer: value=29 unit=°C
